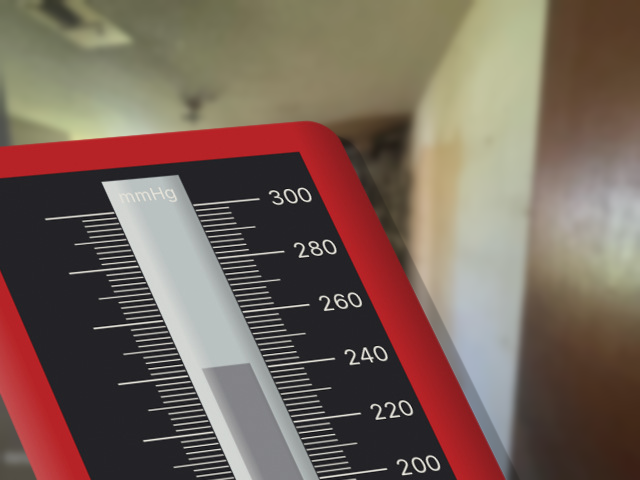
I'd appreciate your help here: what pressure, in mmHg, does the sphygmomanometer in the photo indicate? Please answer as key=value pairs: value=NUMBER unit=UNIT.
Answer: value=242 unit=mmHg
